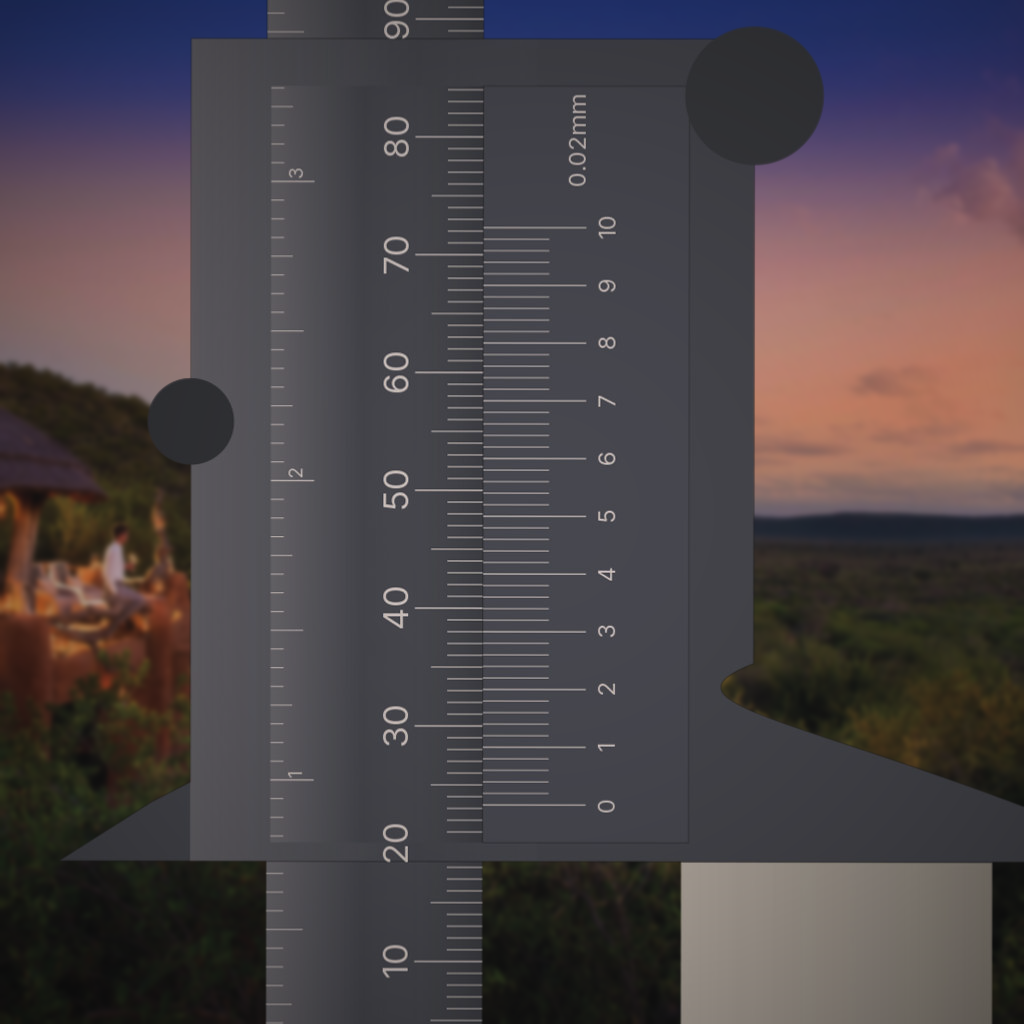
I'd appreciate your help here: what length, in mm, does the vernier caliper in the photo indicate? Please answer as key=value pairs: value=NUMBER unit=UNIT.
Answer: value=23.3 unit=mm
